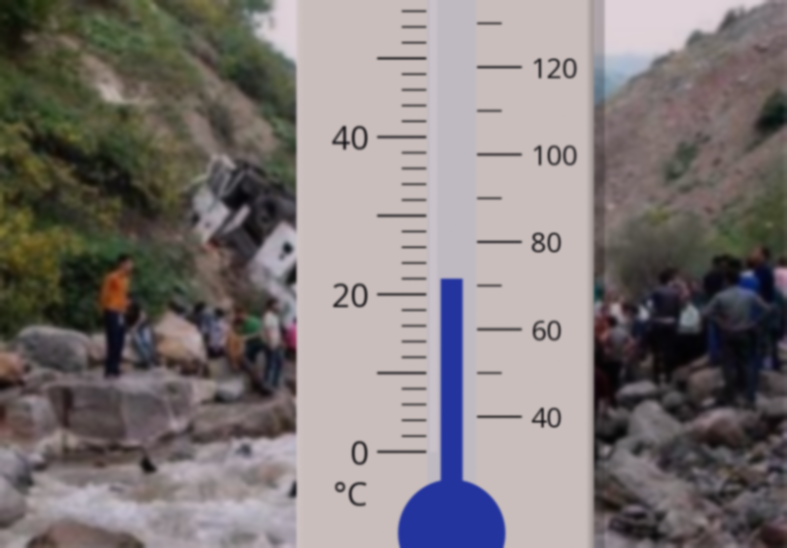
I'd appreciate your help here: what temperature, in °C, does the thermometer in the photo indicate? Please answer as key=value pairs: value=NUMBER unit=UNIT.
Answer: value=22 unit=°C
